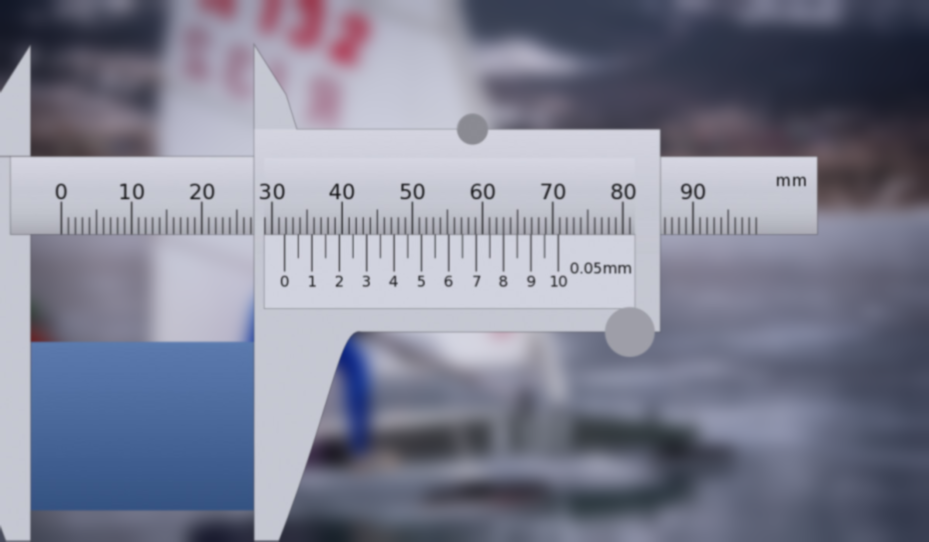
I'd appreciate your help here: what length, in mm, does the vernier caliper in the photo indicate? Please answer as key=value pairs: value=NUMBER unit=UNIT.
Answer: value=31.8 unit=mm
